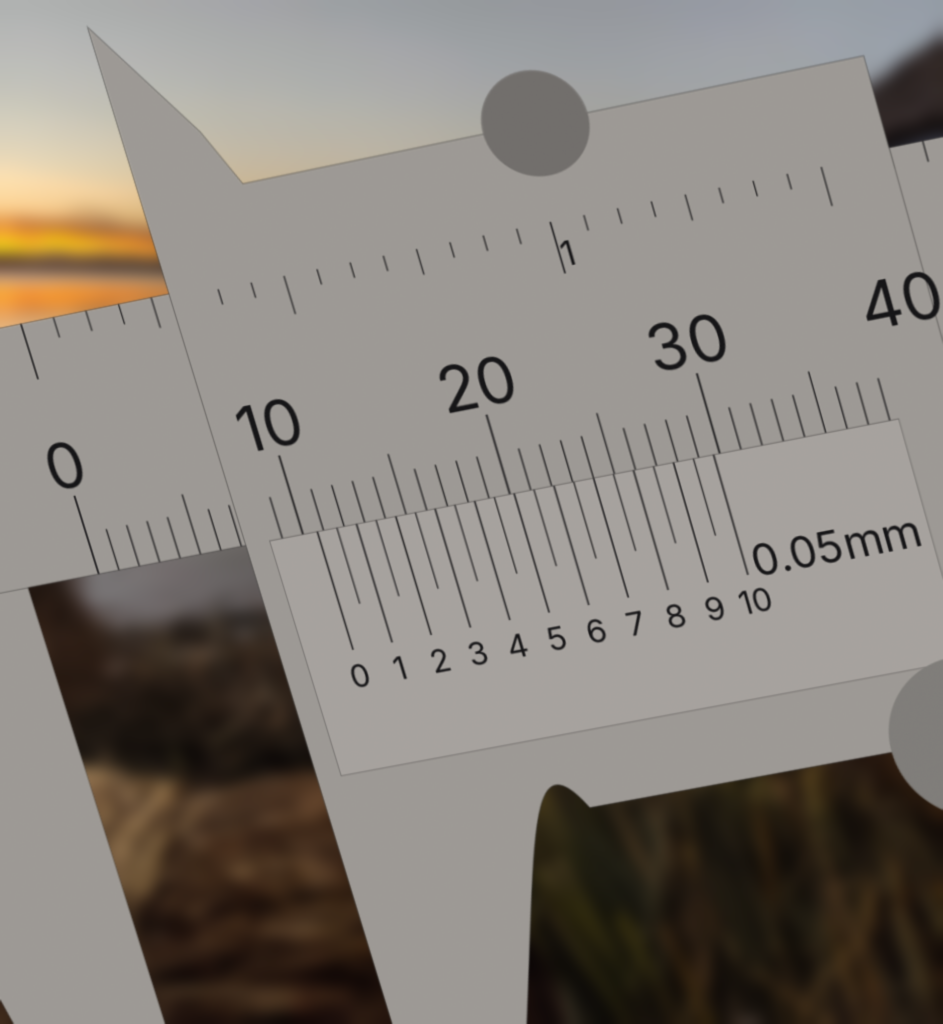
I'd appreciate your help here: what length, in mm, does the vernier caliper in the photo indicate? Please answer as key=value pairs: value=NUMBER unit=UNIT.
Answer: value=10.7 unit=mm
